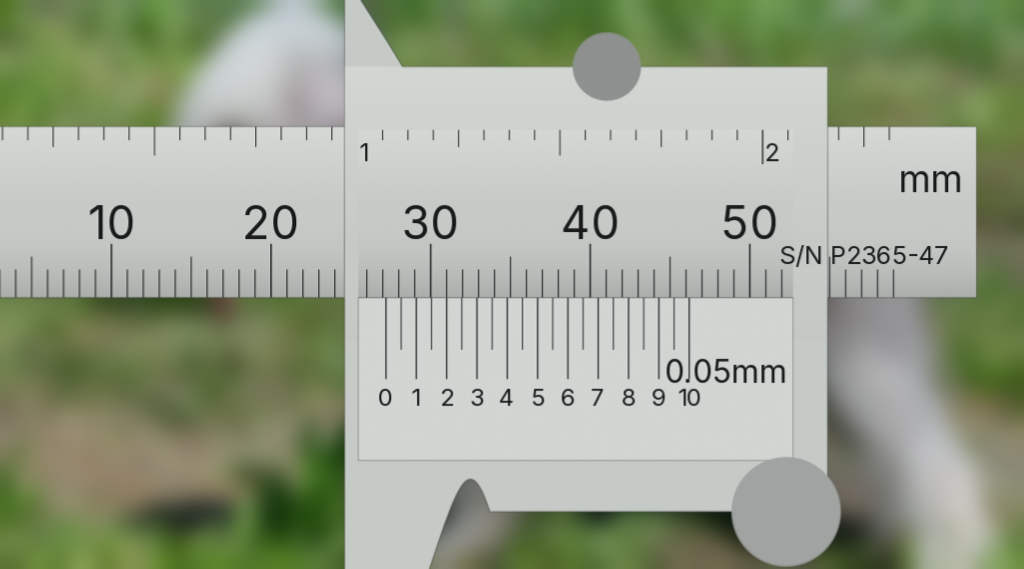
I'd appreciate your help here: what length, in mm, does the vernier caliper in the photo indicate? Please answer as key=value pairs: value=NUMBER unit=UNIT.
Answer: value=27.2 unit=mm
